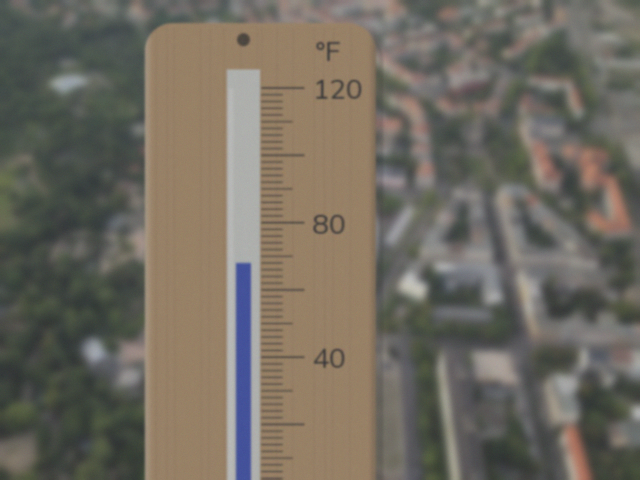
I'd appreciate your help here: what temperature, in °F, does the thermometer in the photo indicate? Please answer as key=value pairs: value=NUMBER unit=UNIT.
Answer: value=68 unit=°F
